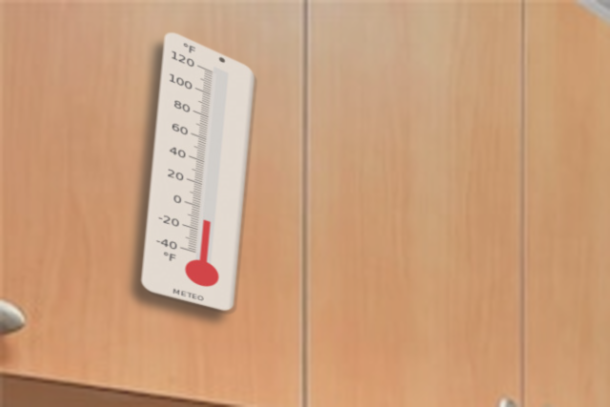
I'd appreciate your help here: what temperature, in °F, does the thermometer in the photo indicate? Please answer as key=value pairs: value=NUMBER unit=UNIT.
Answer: value=-10 unit=°F
